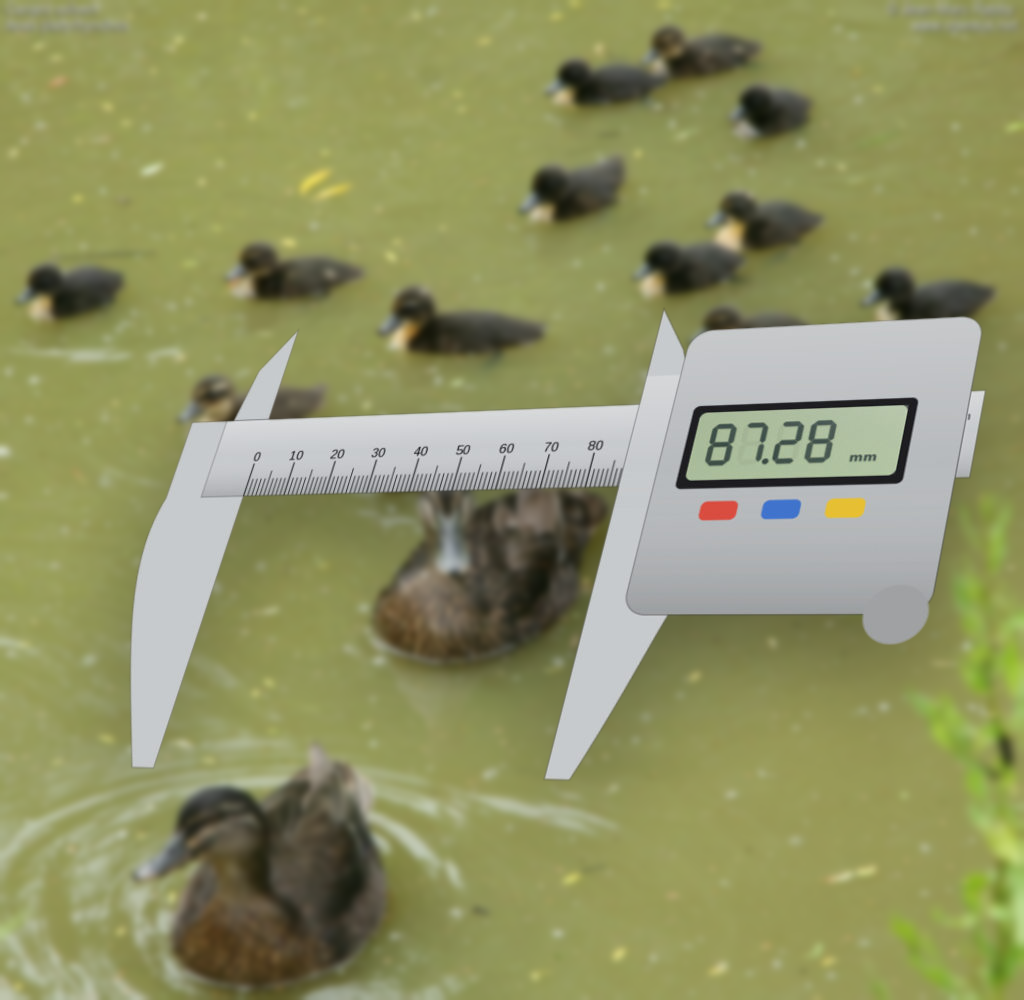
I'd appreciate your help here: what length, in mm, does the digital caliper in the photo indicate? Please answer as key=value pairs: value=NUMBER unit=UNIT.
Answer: value=87.28 unit=mm
